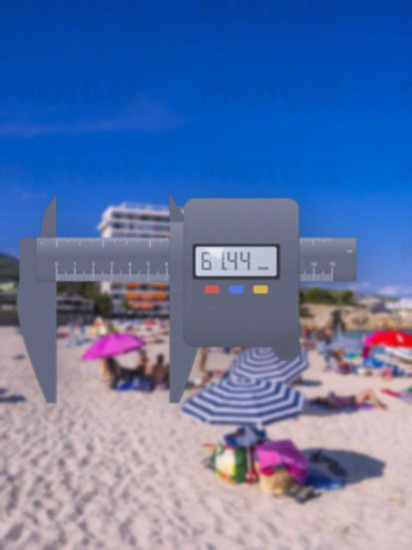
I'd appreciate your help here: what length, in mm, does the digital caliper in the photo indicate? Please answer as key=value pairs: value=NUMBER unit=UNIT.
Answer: value=61.44 unit=mm
